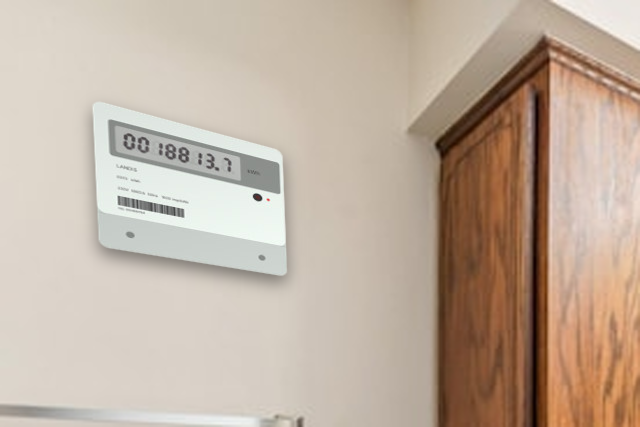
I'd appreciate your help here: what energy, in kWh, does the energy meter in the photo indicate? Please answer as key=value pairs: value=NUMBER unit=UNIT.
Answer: value=18813.7 unit=kWh
